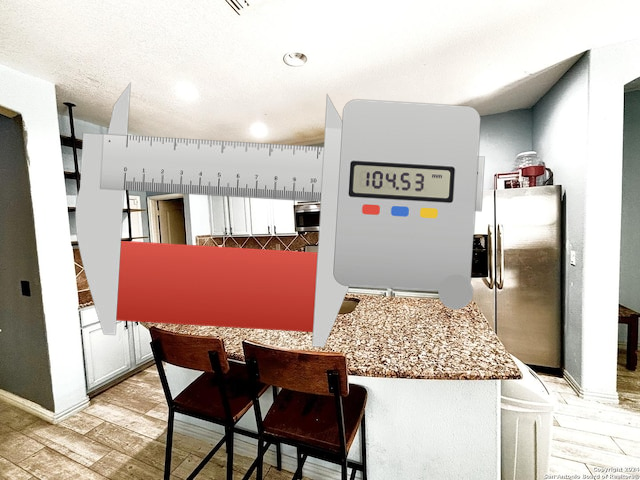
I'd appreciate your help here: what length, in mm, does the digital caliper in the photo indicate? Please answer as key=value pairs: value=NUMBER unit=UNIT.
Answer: value=104.53 unit=mm
